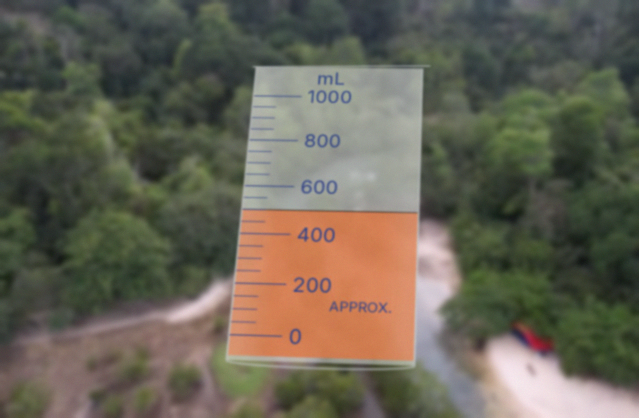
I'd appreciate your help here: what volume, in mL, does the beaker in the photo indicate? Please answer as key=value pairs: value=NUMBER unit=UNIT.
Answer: value=500 unit=mL
